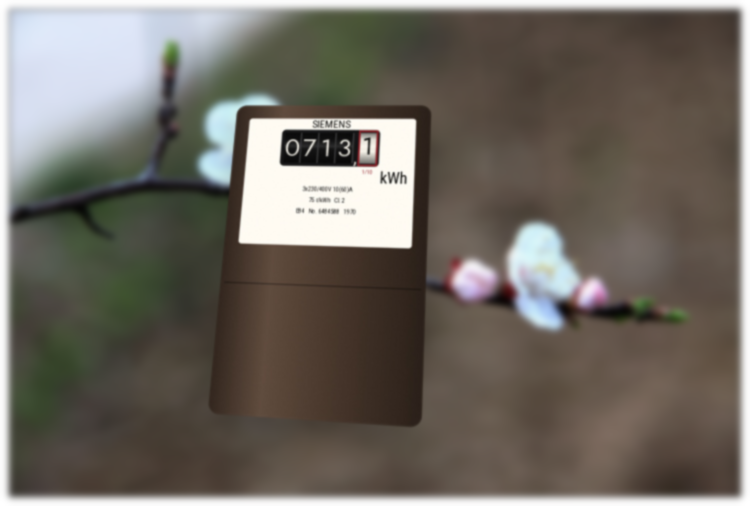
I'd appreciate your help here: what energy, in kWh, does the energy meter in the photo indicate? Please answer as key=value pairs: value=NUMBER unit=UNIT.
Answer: value=713.1 unit=kWh
